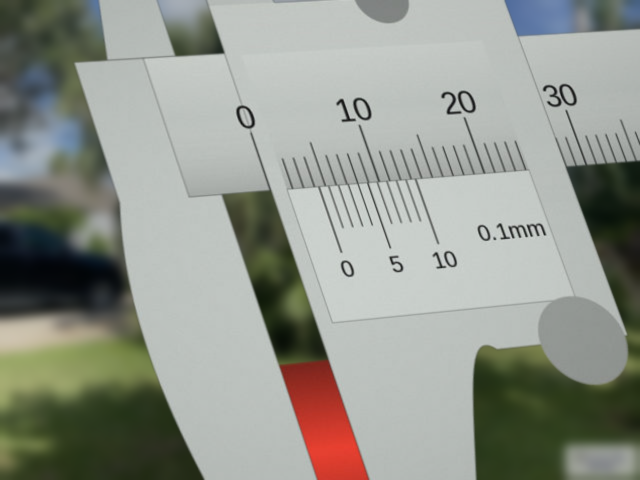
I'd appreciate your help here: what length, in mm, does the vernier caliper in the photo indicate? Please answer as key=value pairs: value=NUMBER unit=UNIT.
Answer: value=4.4 unit=mm
